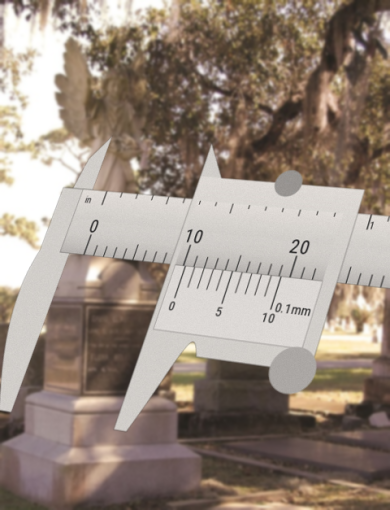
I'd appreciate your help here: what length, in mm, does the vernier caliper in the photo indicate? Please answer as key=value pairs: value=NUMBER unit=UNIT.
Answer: value=10.2 unit=mm
